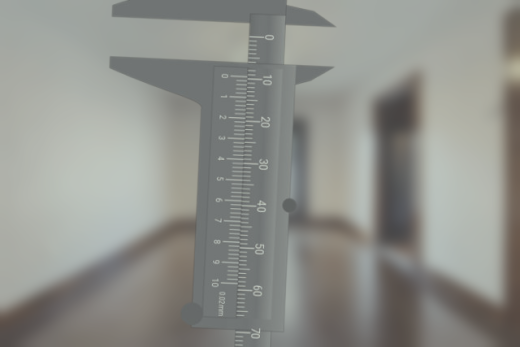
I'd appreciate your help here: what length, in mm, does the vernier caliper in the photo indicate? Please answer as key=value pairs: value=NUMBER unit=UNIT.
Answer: value=9.5 unit=mm
